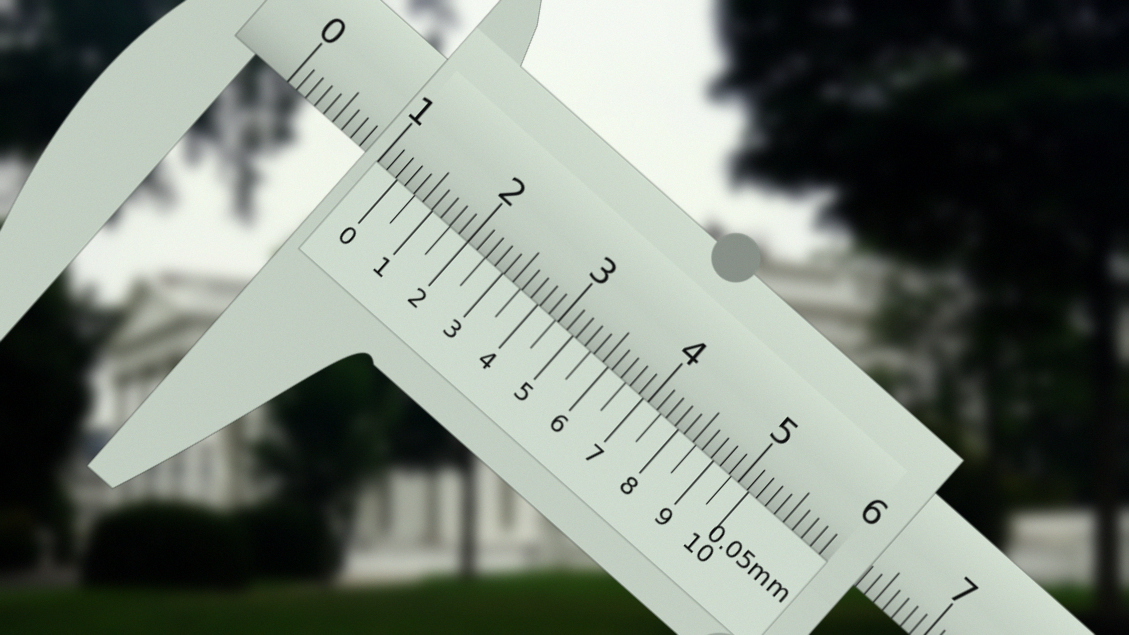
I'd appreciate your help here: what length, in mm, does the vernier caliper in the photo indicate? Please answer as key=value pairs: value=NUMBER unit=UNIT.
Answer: value=12.2 unit=mm
